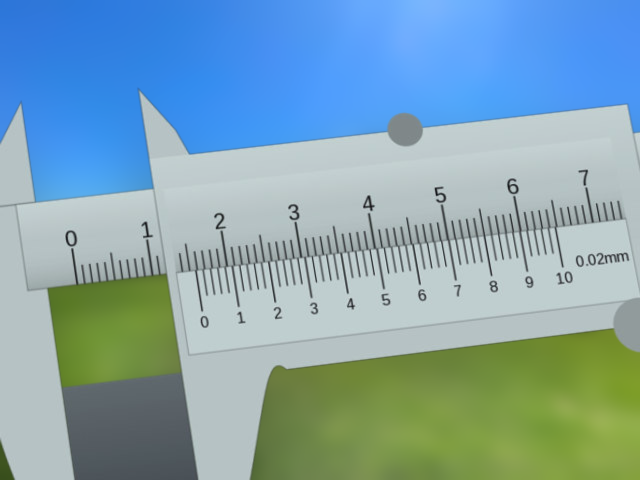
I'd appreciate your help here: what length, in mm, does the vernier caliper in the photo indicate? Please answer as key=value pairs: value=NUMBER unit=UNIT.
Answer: value=15.8 unit=mm
